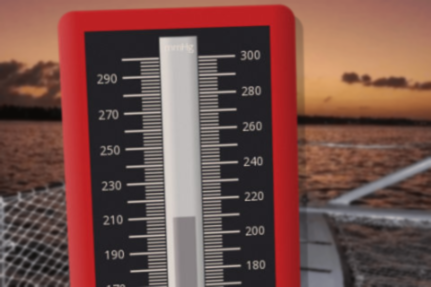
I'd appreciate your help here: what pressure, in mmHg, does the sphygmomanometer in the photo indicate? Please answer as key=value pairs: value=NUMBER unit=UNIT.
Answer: value=210 unit=mmHg
